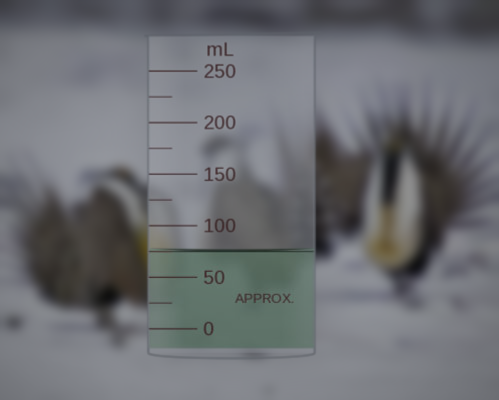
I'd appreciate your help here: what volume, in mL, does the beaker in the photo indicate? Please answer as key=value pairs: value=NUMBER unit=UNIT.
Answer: value=75 unit=mL
